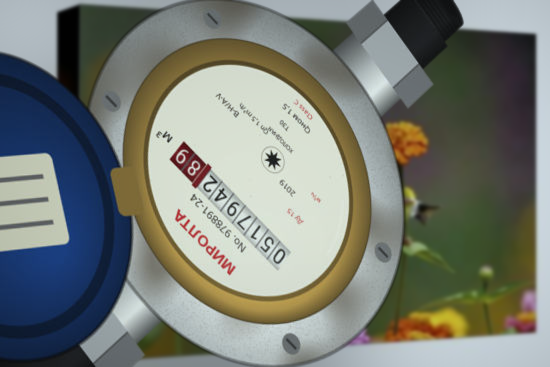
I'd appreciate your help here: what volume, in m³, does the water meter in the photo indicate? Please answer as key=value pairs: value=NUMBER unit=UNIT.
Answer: value=517942.89 unit=m³
